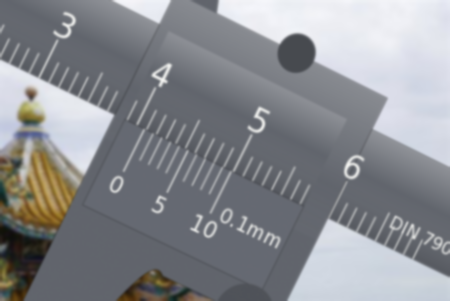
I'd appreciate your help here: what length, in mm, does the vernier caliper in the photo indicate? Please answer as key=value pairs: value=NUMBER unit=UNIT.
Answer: value=40.8 unit=mm
